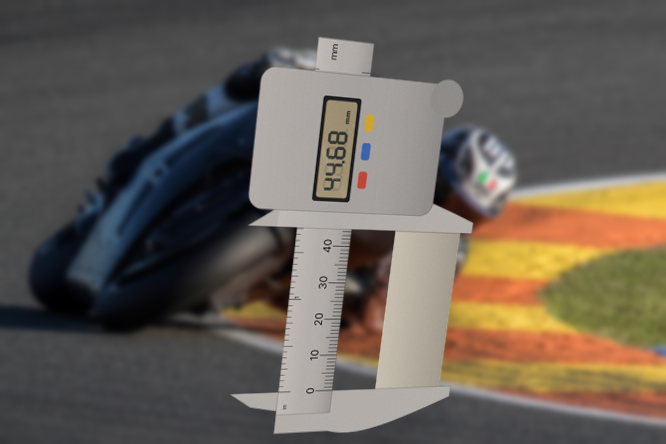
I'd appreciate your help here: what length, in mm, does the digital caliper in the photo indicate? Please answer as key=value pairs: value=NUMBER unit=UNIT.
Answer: value=44.68 unit=mm
